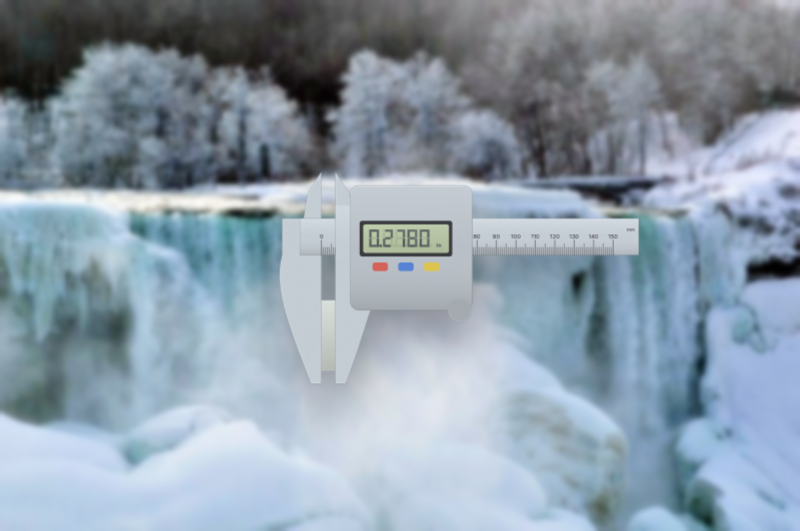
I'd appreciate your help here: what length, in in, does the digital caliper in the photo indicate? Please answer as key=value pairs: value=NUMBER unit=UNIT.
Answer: value=0.2780 unit=in
